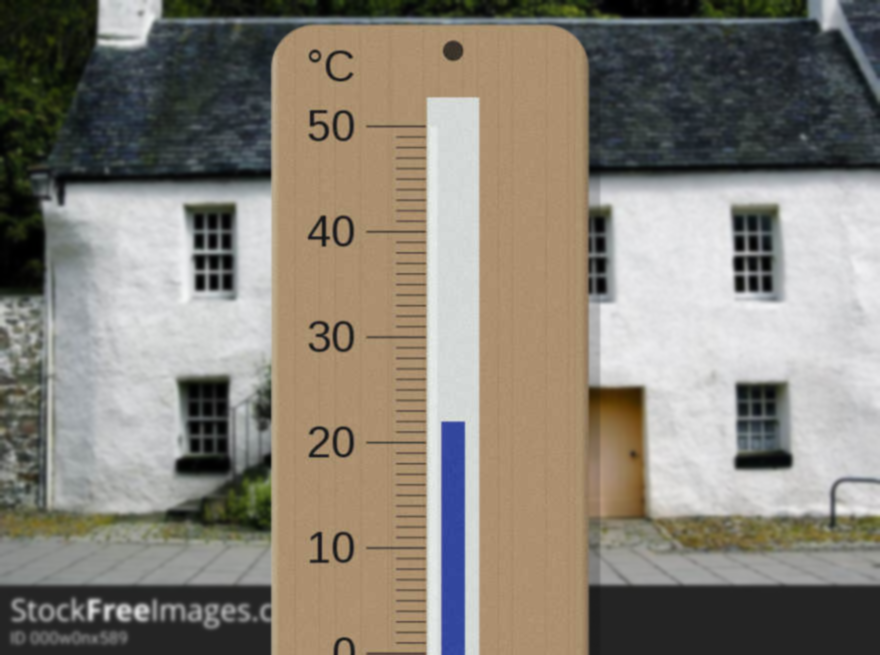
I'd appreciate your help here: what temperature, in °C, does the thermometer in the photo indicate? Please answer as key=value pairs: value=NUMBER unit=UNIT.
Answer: value=22 unit=°C
